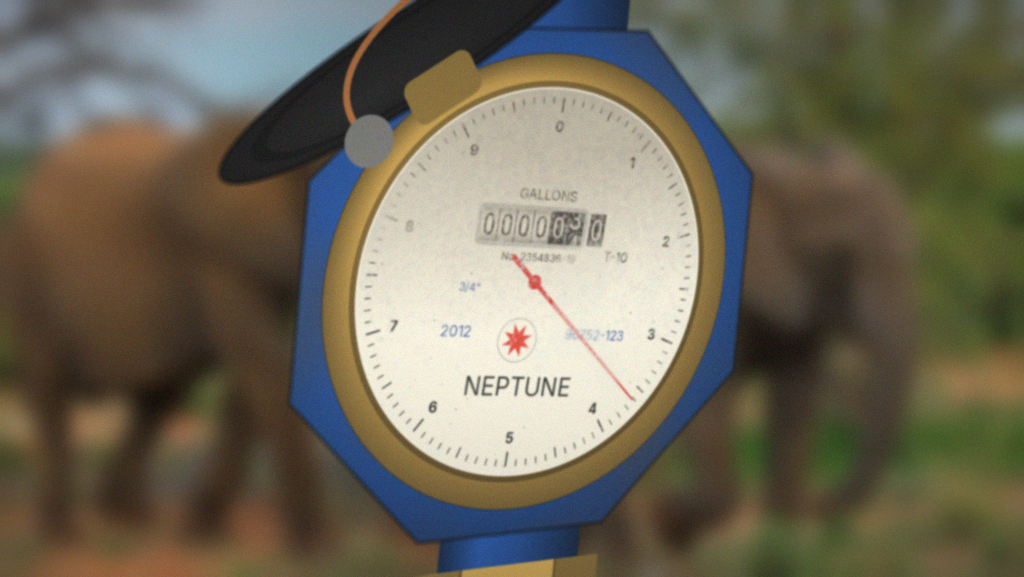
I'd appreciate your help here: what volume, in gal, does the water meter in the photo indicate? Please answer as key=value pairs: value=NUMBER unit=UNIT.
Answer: value=33.6 unit=gal
